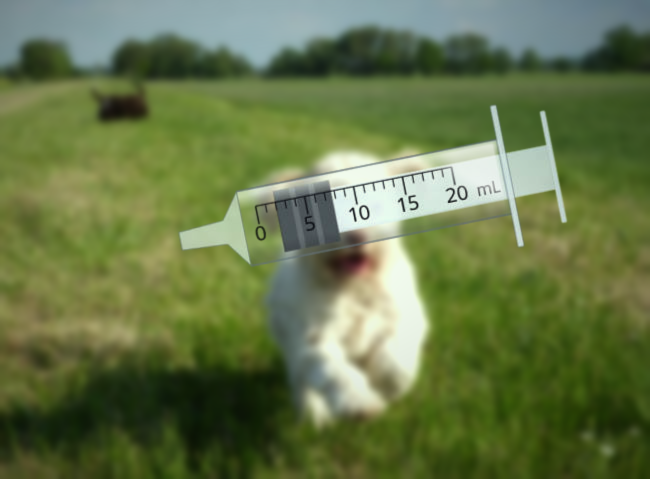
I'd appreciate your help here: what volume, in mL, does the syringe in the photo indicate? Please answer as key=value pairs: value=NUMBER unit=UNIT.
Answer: value=2 unit=mL
